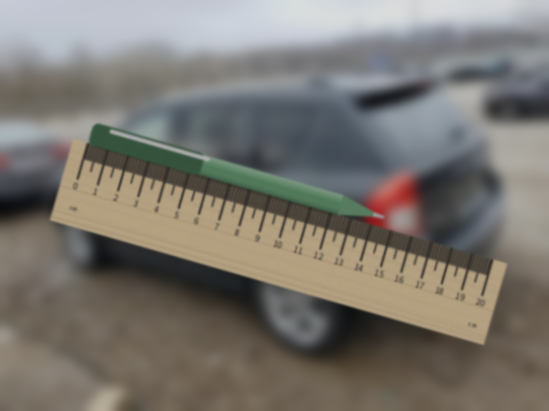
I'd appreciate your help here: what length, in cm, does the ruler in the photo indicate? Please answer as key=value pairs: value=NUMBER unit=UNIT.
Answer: value=14.5 unit=cm
